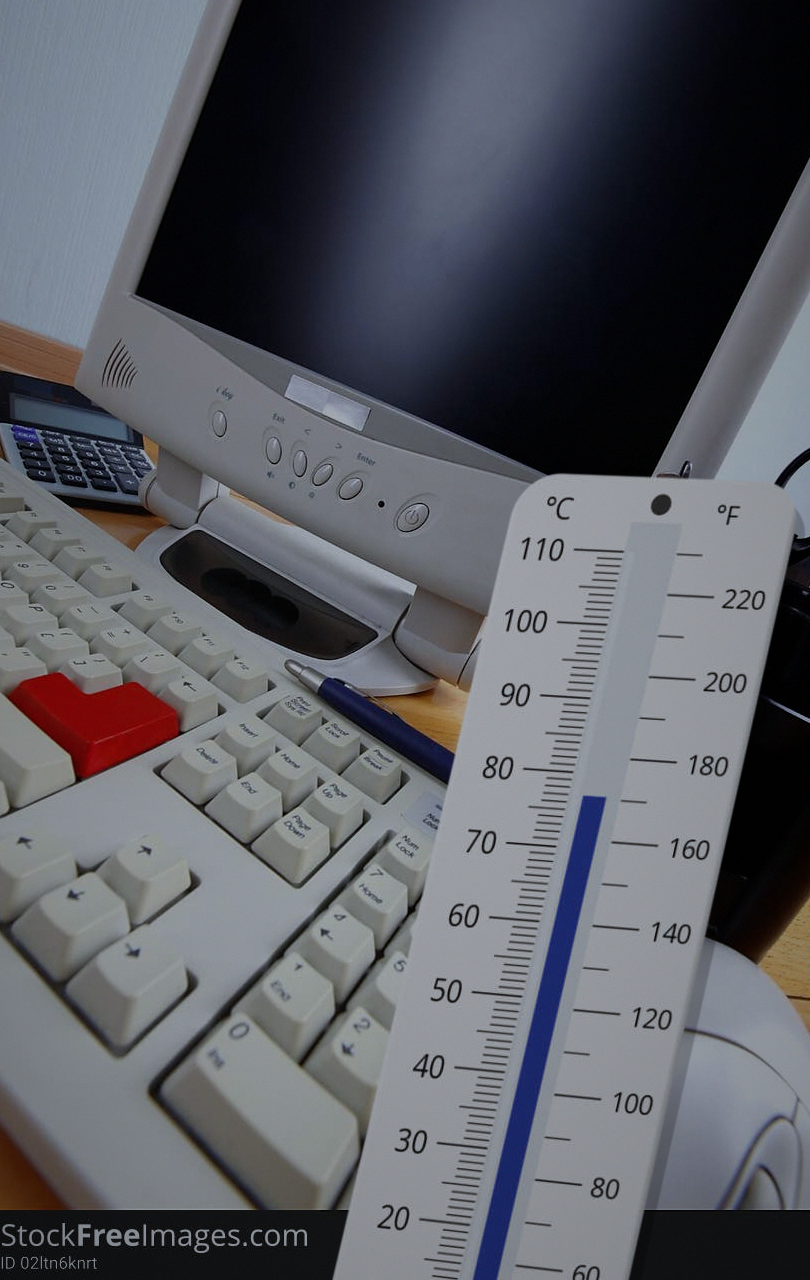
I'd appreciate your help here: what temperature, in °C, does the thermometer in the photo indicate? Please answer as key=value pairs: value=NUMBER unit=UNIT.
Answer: value=77 unit=°C
